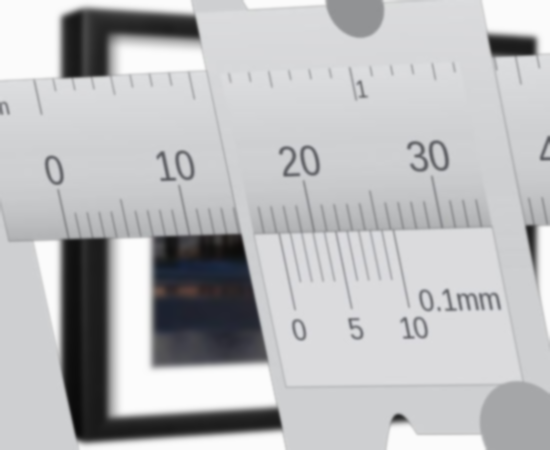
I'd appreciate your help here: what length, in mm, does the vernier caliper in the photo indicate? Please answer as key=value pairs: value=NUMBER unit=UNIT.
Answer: value=17.2 unit=mm
